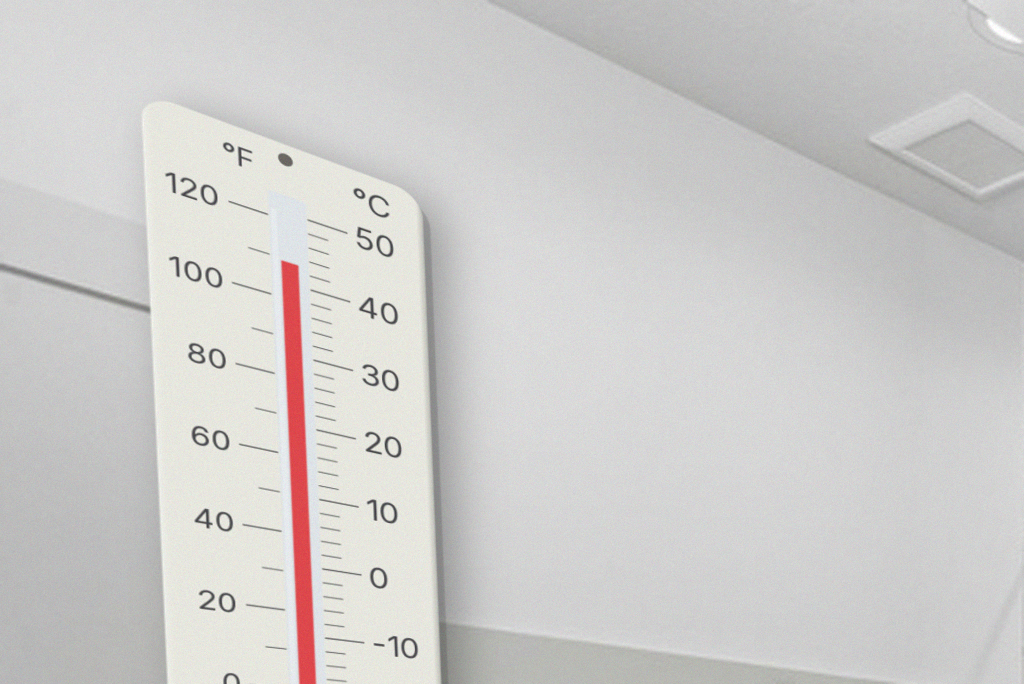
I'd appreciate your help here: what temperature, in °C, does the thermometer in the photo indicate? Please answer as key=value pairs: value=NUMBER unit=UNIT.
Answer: value=43 unit=°C
